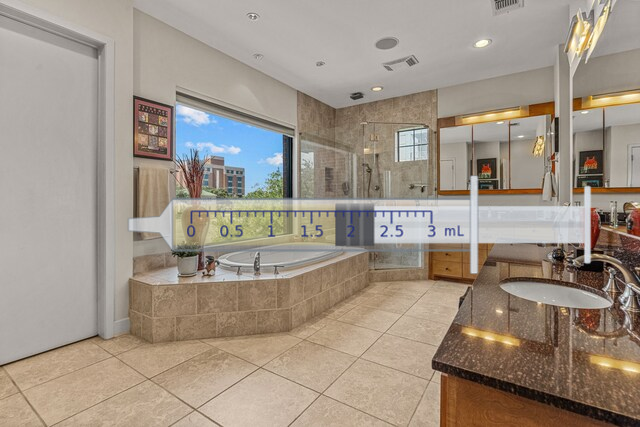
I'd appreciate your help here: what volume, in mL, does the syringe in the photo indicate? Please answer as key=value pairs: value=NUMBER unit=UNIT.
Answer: value=1.8 unit=mL
